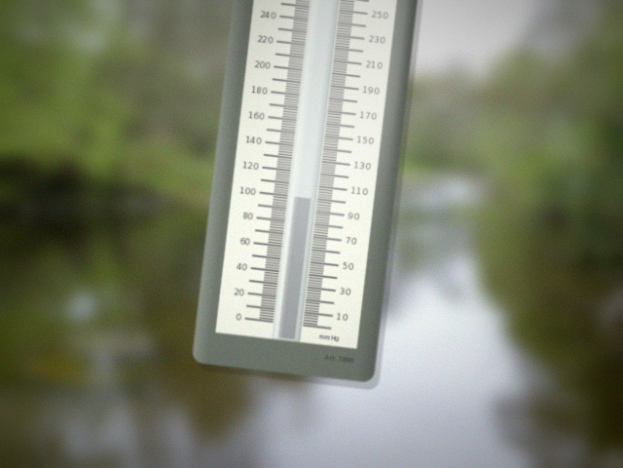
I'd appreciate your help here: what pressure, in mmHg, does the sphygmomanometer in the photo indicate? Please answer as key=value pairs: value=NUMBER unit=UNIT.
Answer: value=100 unit=mmHg
